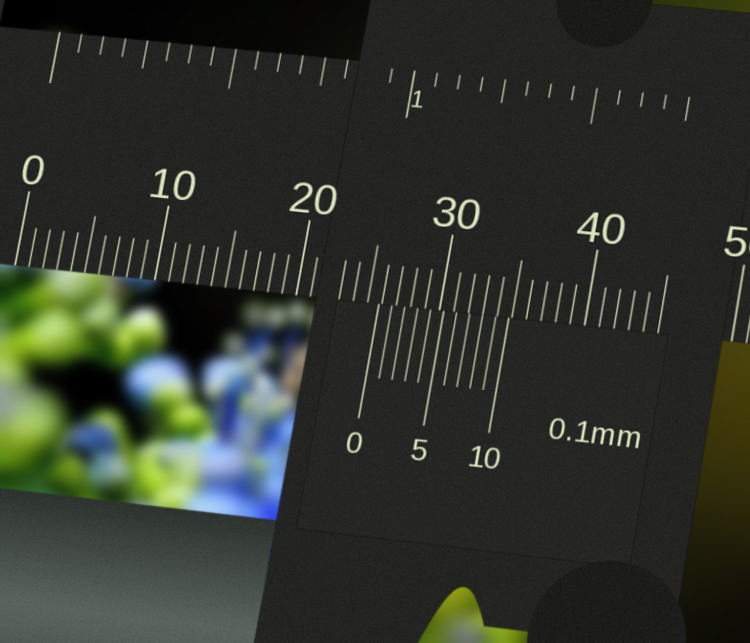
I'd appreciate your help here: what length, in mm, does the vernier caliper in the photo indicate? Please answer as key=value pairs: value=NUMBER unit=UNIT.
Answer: value=25.8 unit=mm
